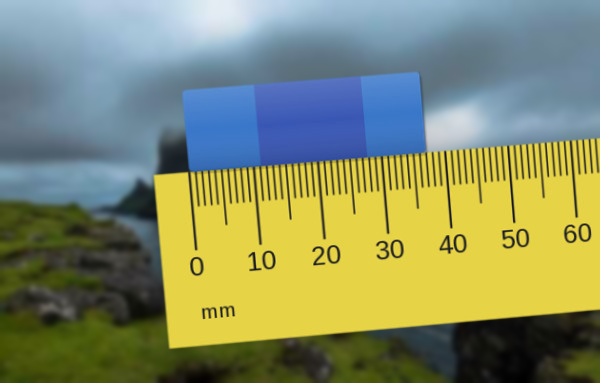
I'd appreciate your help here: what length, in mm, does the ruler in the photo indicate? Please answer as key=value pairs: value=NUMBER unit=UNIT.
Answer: value=37 unit=mm
